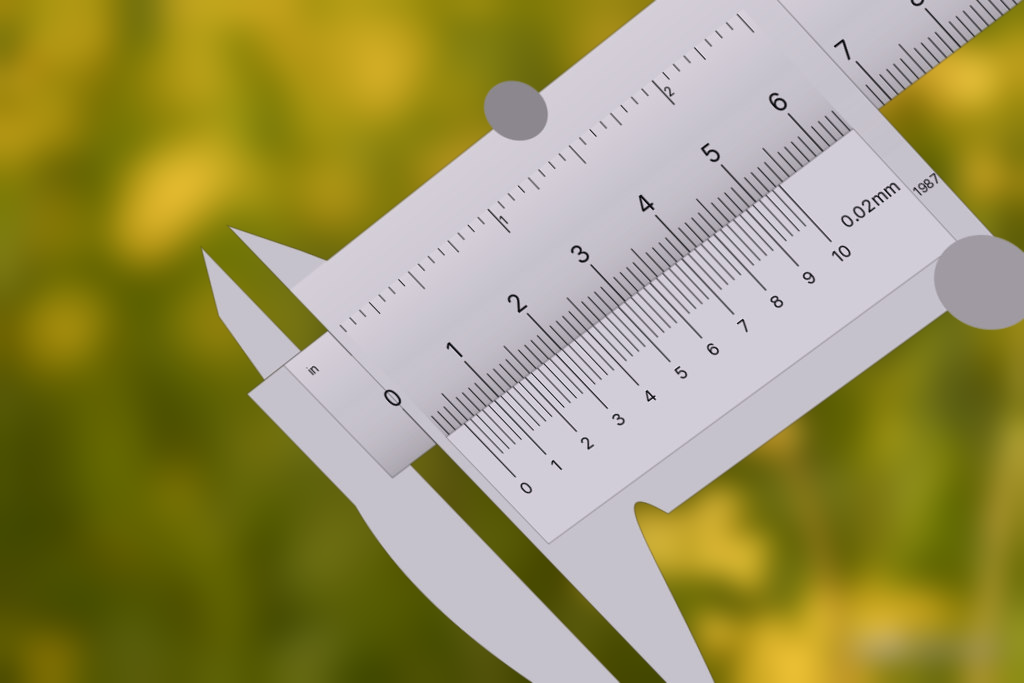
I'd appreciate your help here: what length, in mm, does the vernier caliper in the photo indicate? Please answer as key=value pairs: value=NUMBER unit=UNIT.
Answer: value=4.4 unit=mm
